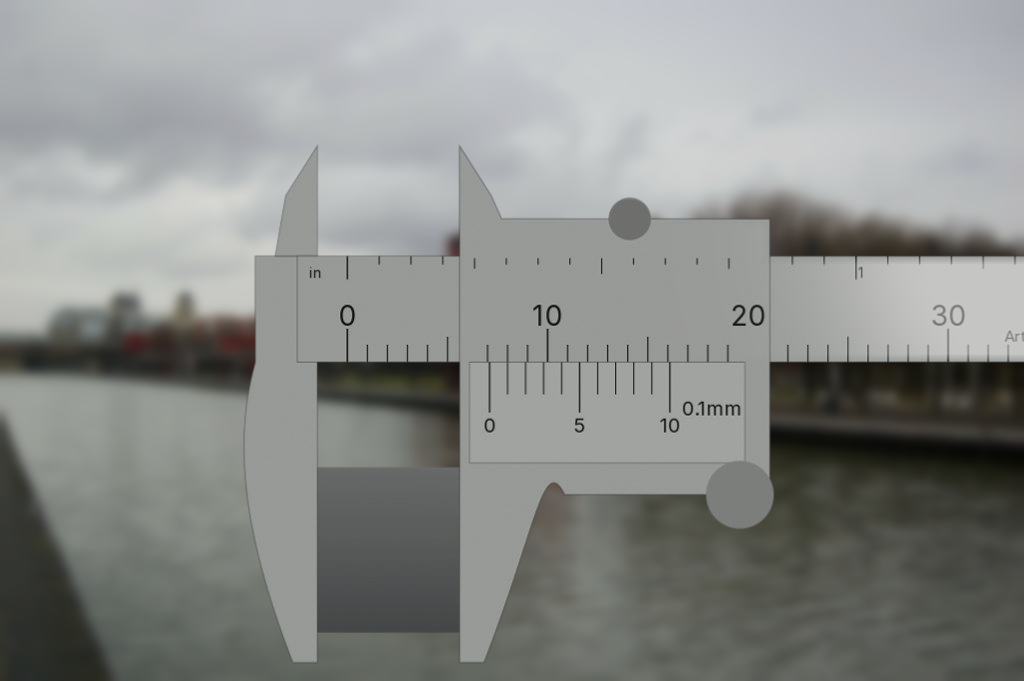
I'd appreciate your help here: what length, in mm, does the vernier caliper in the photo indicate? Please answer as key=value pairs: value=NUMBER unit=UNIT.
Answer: value=7.1 unit=mm
